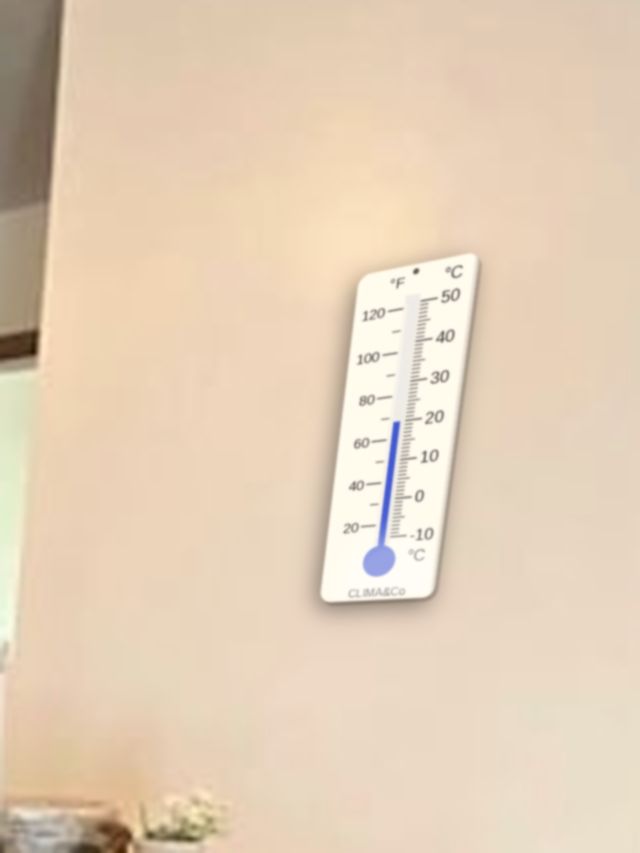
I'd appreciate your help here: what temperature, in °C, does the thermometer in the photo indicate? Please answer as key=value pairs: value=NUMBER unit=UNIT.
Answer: value=20 unit=°C
